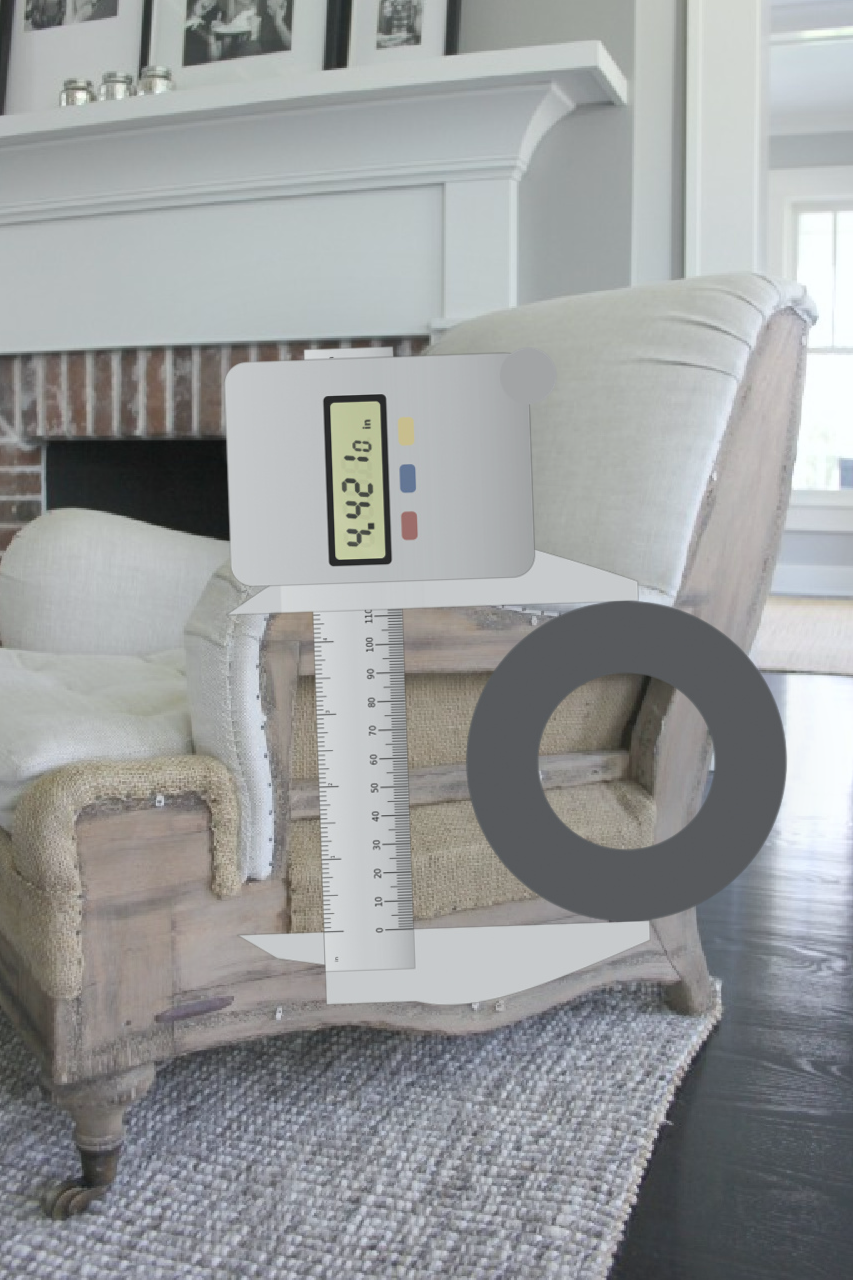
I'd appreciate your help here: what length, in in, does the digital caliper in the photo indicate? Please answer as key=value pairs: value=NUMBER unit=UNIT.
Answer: value=4.4210 unit=in
